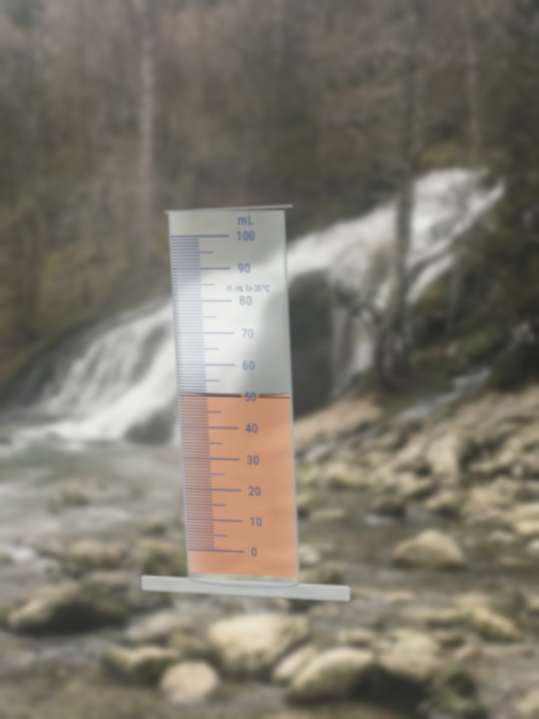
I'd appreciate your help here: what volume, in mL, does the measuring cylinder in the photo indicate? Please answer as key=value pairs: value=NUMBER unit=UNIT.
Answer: value=50 unit=mL
